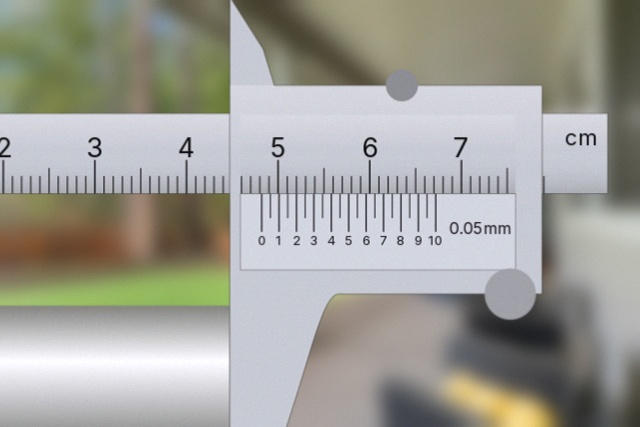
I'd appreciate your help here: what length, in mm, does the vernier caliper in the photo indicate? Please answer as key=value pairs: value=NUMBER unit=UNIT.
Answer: value=48.2 unit=mm
